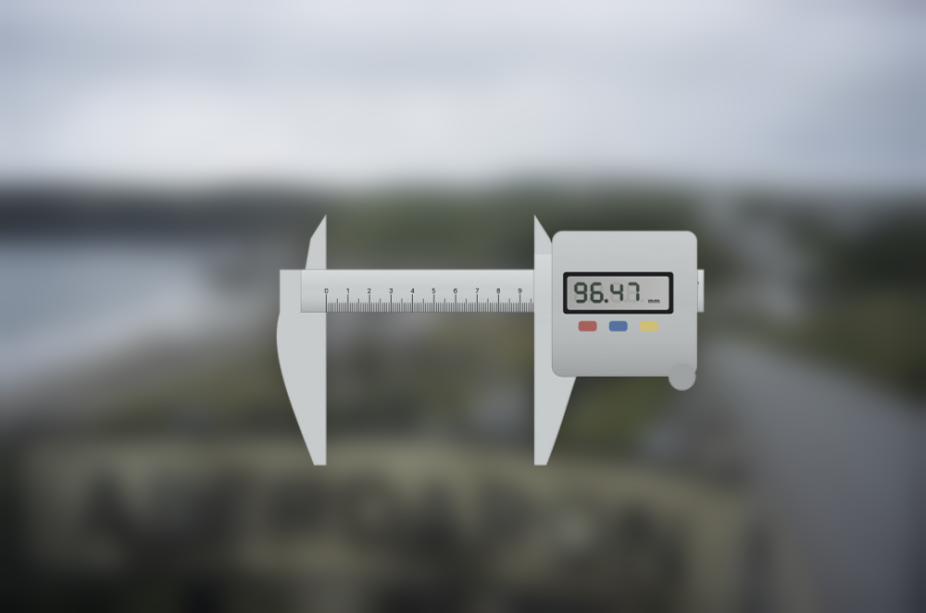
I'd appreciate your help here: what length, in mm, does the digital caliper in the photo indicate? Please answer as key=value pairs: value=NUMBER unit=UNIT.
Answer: value=96.47 unit=mm
